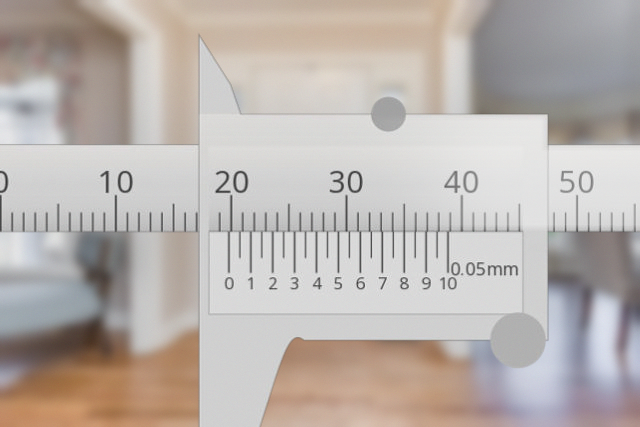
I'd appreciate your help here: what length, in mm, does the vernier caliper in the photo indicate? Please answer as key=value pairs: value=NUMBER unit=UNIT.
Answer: value=19.8 unit=mm
